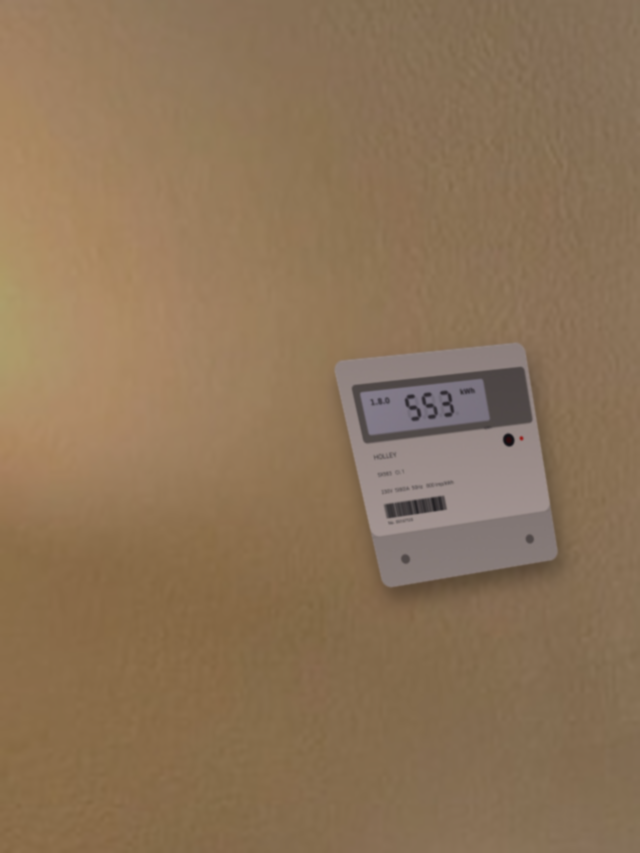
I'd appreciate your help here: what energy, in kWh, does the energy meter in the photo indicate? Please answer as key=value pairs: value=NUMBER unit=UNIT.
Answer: value=553 unit=kWh
